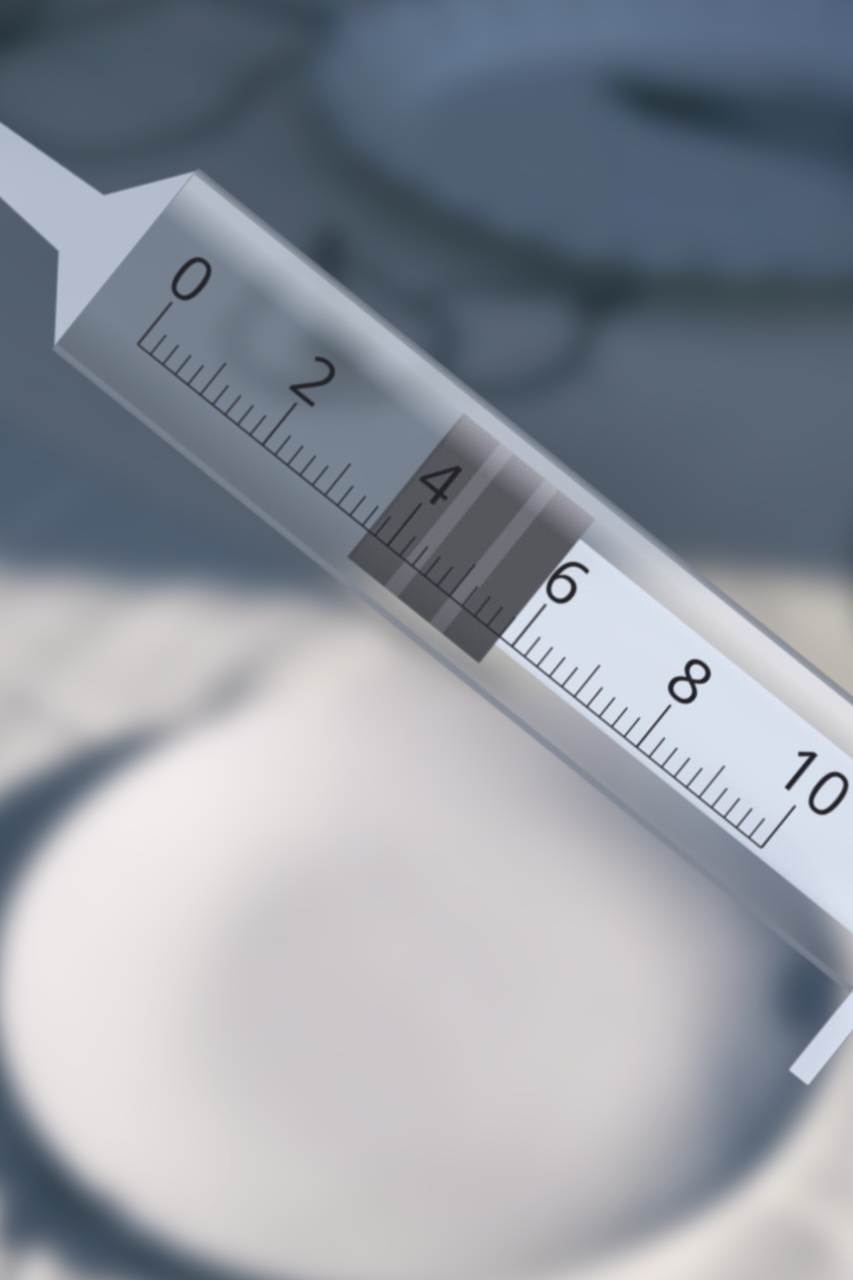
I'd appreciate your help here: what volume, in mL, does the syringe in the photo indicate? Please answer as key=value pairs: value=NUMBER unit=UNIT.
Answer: value=3.7 unit=mL
